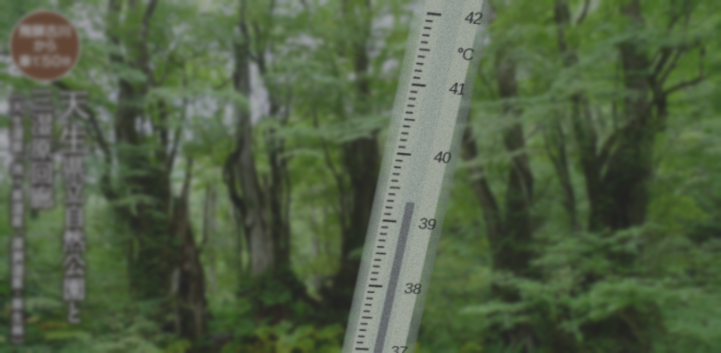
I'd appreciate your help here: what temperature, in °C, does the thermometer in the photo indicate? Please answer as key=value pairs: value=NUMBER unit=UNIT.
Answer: value=39.3 unit=°C
